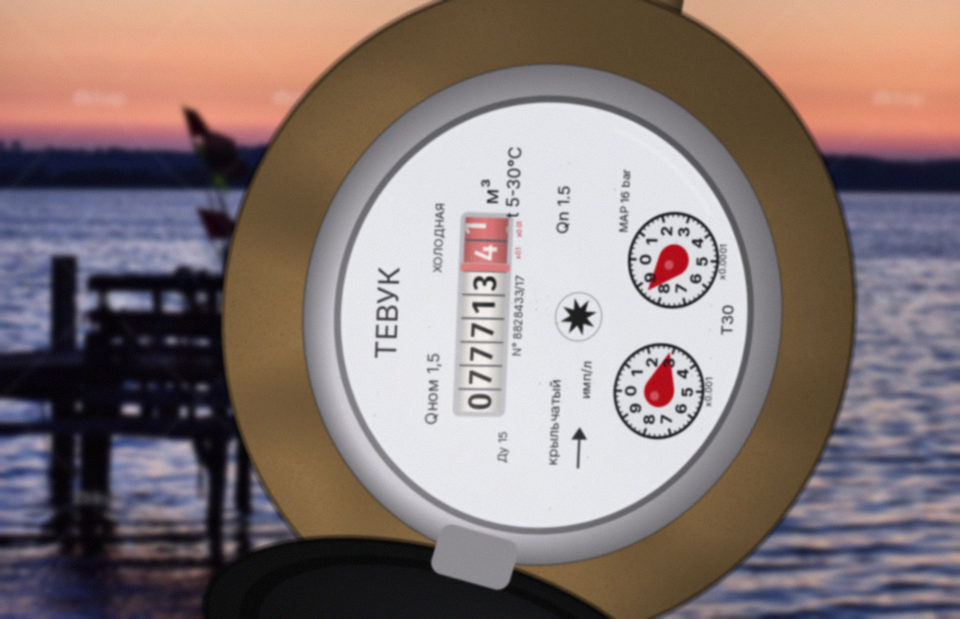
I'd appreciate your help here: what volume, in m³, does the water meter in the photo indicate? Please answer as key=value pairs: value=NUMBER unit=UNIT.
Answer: value=77713.4128 unit=m³
